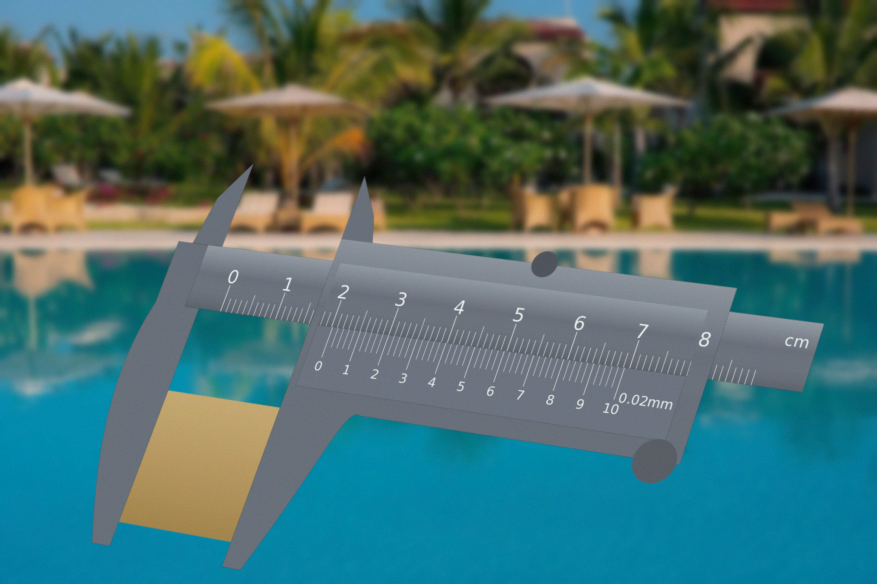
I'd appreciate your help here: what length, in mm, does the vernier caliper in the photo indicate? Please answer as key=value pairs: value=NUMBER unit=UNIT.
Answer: value=20.2 unit=mm
